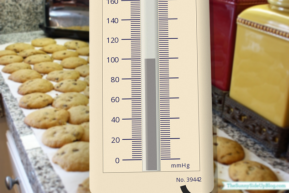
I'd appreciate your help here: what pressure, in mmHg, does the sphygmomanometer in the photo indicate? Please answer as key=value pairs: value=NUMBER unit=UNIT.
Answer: value=100 unit=mmHg
